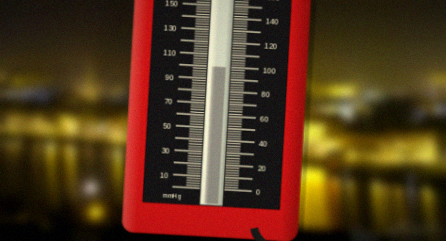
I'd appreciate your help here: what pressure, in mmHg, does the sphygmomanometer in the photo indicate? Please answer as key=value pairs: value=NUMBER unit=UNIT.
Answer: value=100 unit=mmHg
